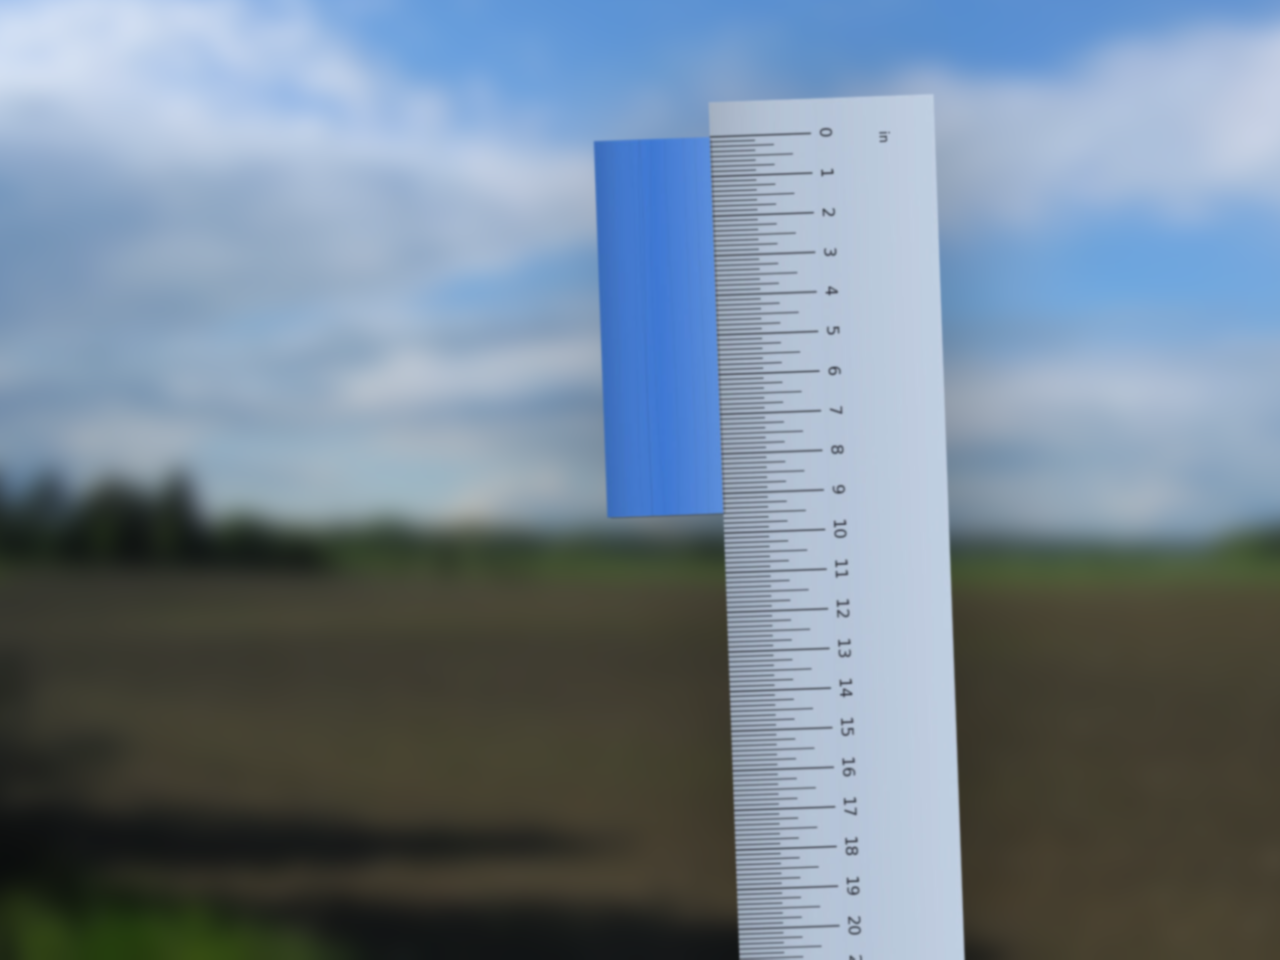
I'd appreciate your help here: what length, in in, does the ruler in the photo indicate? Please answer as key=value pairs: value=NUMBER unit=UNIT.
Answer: value=9.5 unit=in
